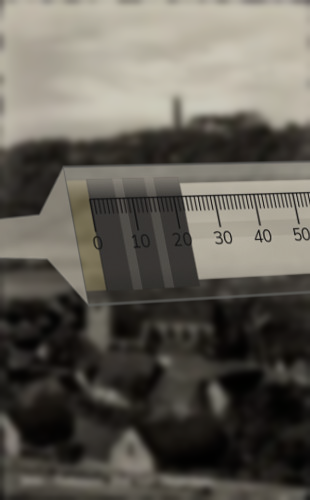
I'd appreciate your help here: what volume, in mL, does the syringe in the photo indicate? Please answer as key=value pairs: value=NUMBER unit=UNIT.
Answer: value=0 unit=mL
